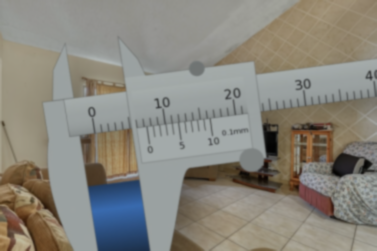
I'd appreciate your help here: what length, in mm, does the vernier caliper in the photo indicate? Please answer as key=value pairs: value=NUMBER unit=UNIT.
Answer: value=7.4 unit=mm
